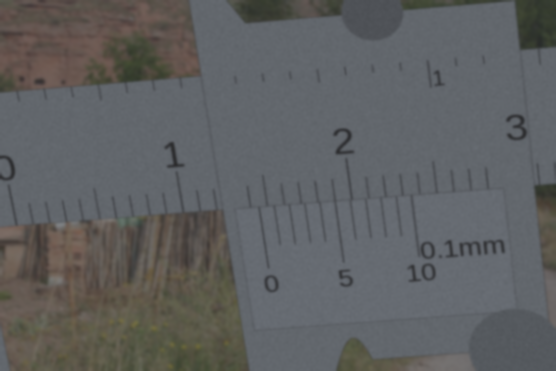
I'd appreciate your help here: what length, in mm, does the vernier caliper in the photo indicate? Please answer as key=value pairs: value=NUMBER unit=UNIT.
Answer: value=14.5 unit=mm
